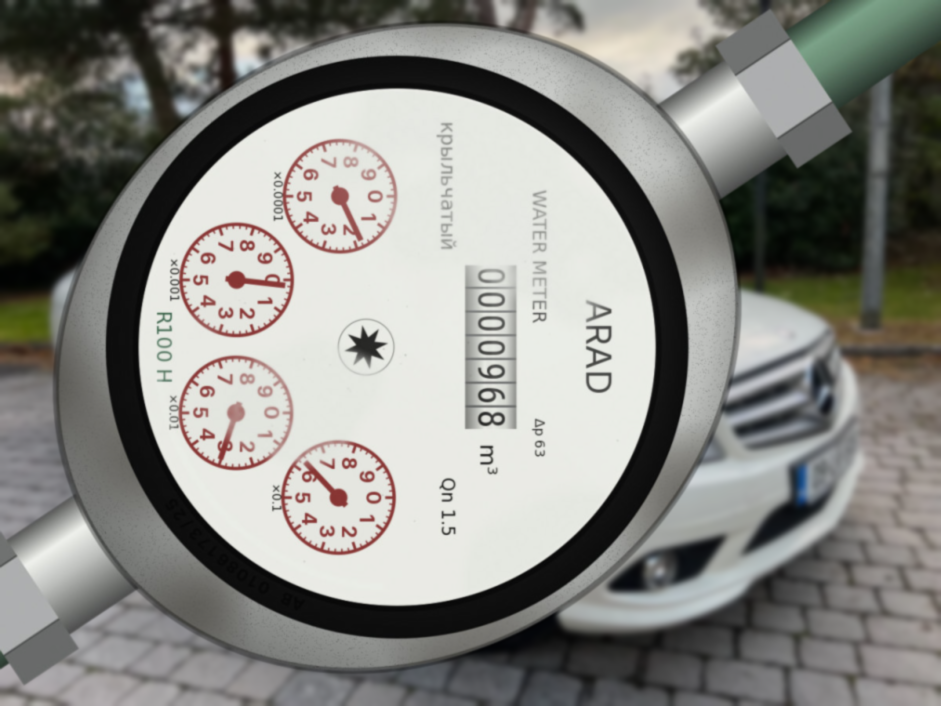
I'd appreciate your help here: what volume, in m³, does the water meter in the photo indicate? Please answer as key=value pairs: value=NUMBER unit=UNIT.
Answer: value=968.6301 unit=m³
